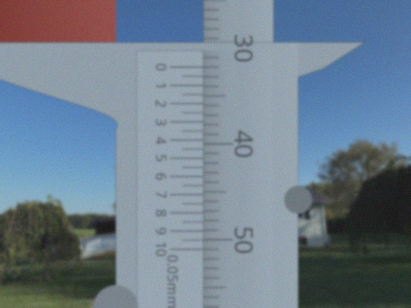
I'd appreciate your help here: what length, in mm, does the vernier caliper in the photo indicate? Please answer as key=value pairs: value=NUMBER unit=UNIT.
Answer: value=32.0 unit=mm
